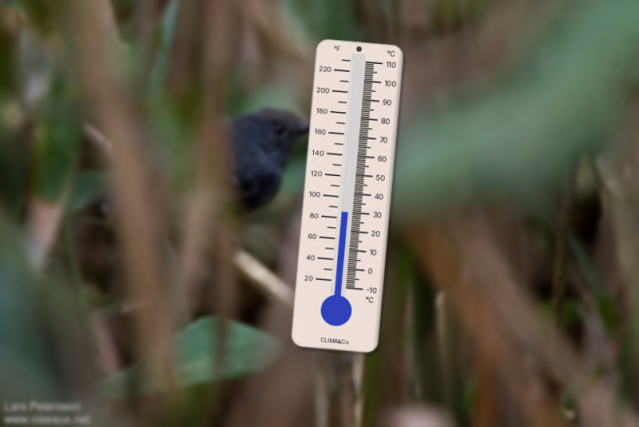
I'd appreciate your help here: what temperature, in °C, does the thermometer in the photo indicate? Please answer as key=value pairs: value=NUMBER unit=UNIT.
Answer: value=30 unit=°C
